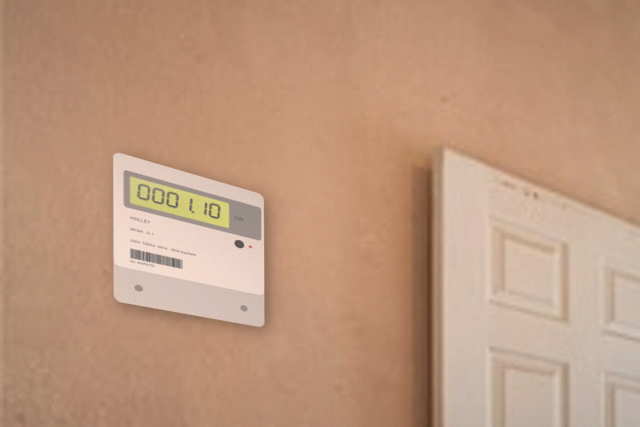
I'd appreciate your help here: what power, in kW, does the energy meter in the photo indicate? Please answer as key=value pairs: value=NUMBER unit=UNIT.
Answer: value=1.10 unit=kW
